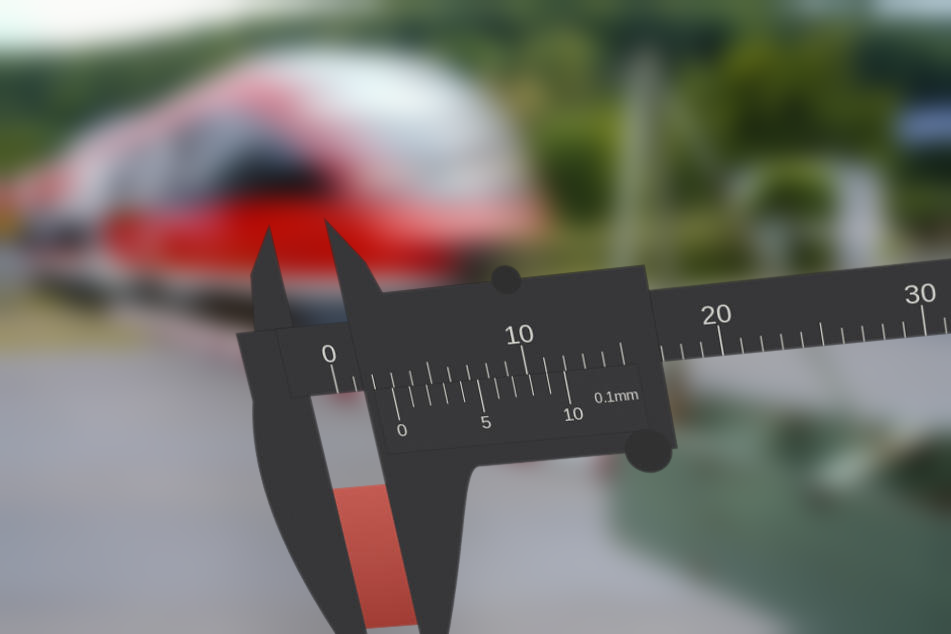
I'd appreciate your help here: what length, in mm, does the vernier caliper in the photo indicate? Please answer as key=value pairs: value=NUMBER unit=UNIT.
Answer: value=2.9 unit=mm
